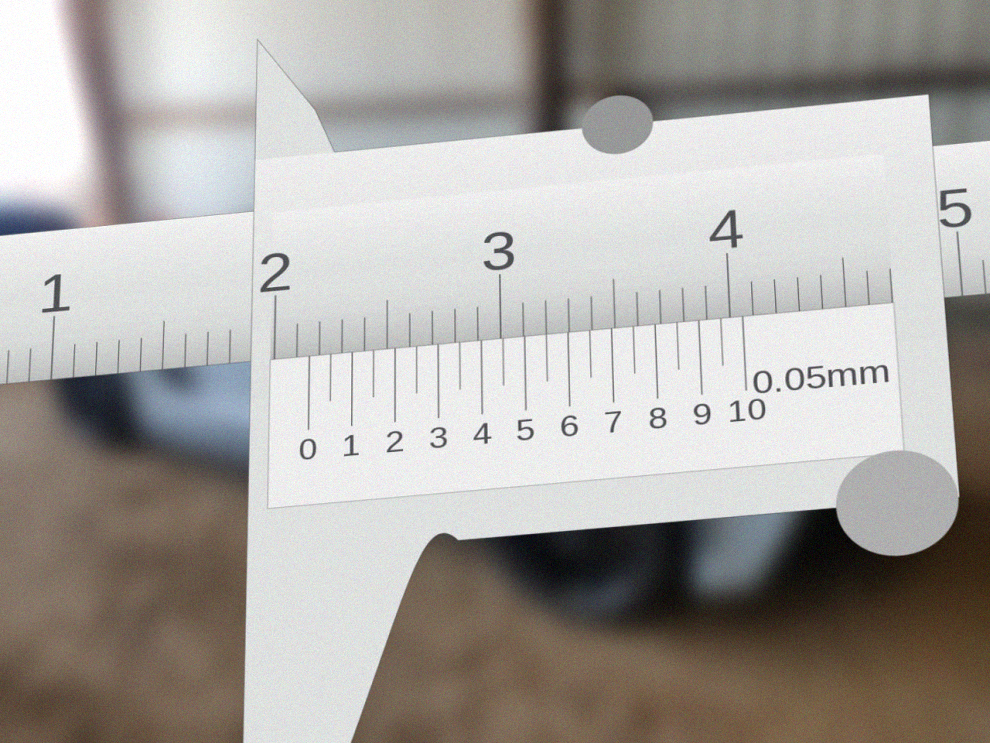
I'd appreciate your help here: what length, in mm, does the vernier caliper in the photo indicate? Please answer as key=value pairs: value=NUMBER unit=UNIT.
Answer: value=21.55 unit=mm
